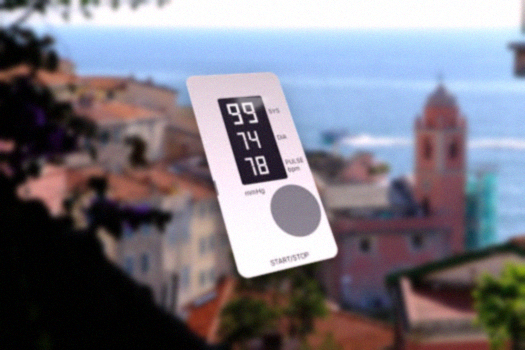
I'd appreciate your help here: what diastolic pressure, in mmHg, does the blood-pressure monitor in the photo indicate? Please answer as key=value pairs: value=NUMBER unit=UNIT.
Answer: value=74 unit=mmHg
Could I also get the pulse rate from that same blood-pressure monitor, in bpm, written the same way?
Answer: value=78 unit=bpm
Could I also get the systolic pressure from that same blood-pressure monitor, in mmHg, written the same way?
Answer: value=99 unit=mmHg
